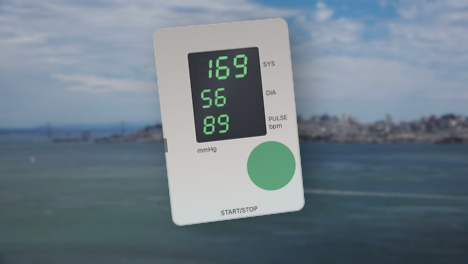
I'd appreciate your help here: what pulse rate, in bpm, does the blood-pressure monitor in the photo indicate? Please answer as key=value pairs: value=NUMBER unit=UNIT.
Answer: value=89 unit=bpm
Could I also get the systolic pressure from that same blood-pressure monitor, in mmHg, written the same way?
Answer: value=169 unit=mmHg
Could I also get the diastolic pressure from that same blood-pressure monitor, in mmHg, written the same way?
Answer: value=56 unit=mmHg
